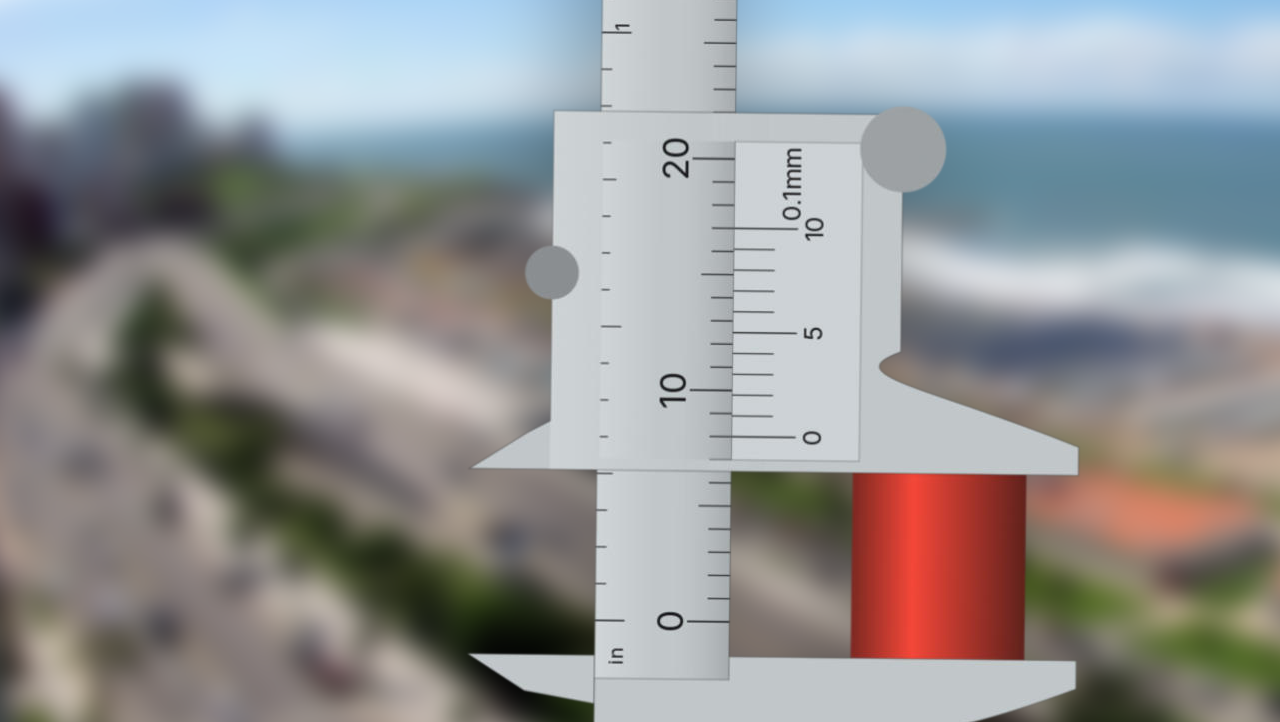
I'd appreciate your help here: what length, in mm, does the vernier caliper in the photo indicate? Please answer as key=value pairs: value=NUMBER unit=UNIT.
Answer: value=8.0 unit=mm
